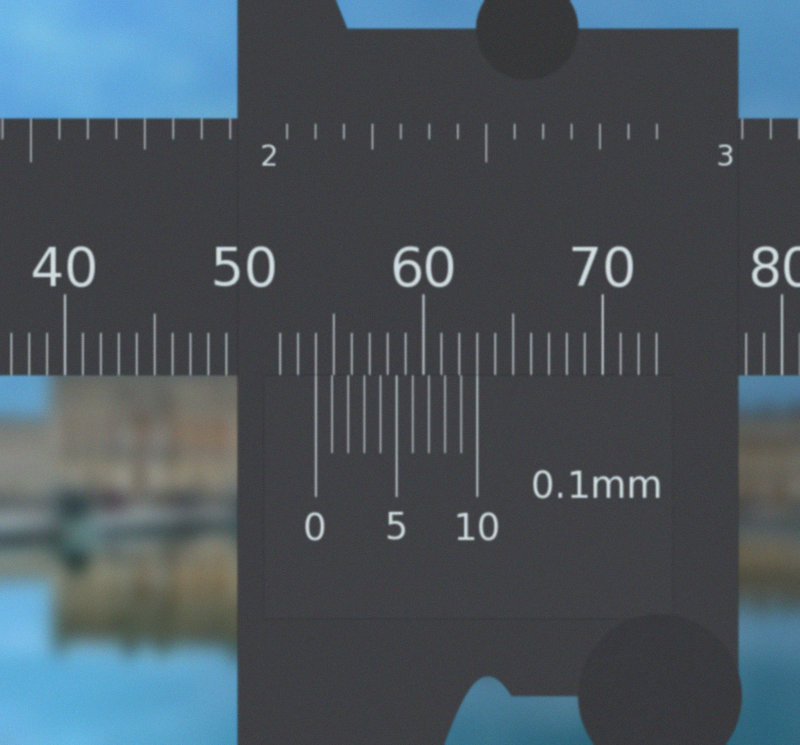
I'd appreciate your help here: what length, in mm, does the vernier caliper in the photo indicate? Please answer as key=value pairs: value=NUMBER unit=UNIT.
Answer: value=54.0 unit=mm
